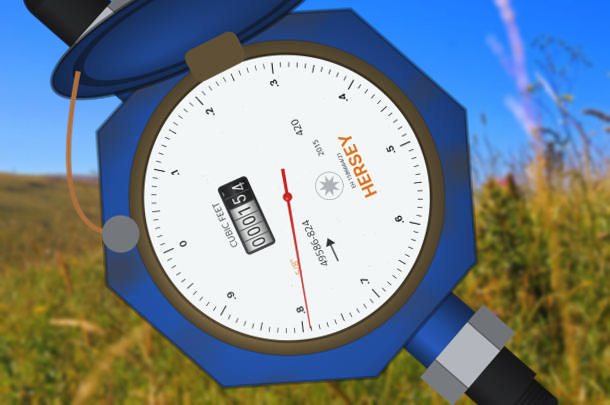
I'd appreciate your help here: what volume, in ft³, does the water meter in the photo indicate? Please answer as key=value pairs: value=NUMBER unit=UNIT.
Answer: value=153.79 unit=ft³
